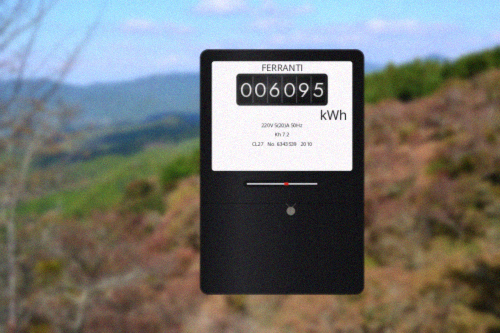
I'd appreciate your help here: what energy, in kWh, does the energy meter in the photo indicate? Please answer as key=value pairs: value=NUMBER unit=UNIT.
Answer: value=6095 unit=kWh
